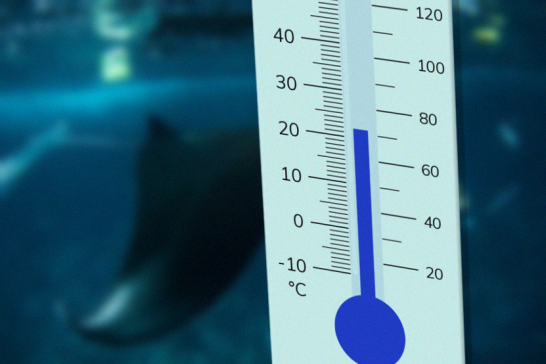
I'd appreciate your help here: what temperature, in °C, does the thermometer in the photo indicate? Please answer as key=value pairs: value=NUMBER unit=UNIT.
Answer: value=22 unit=°C
